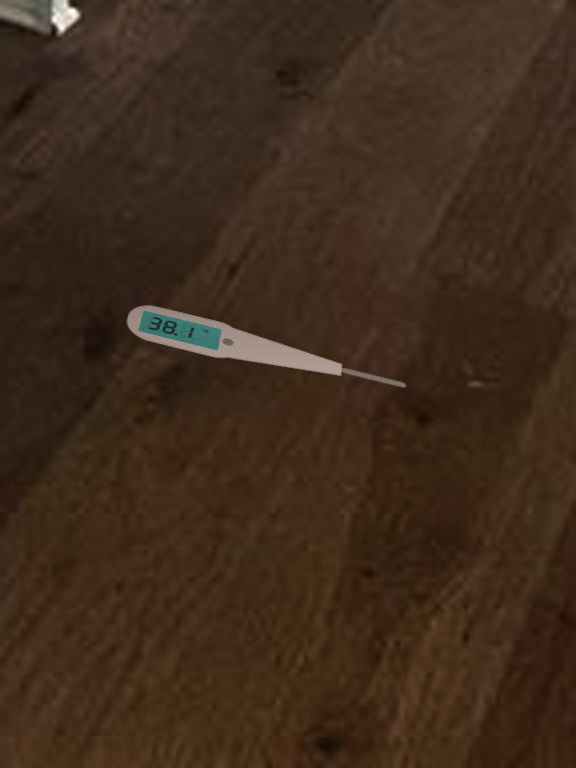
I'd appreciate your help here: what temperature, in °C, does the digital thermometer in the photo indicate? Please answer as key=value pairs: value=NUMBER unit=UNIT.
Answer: value=38.1 unit=°C
